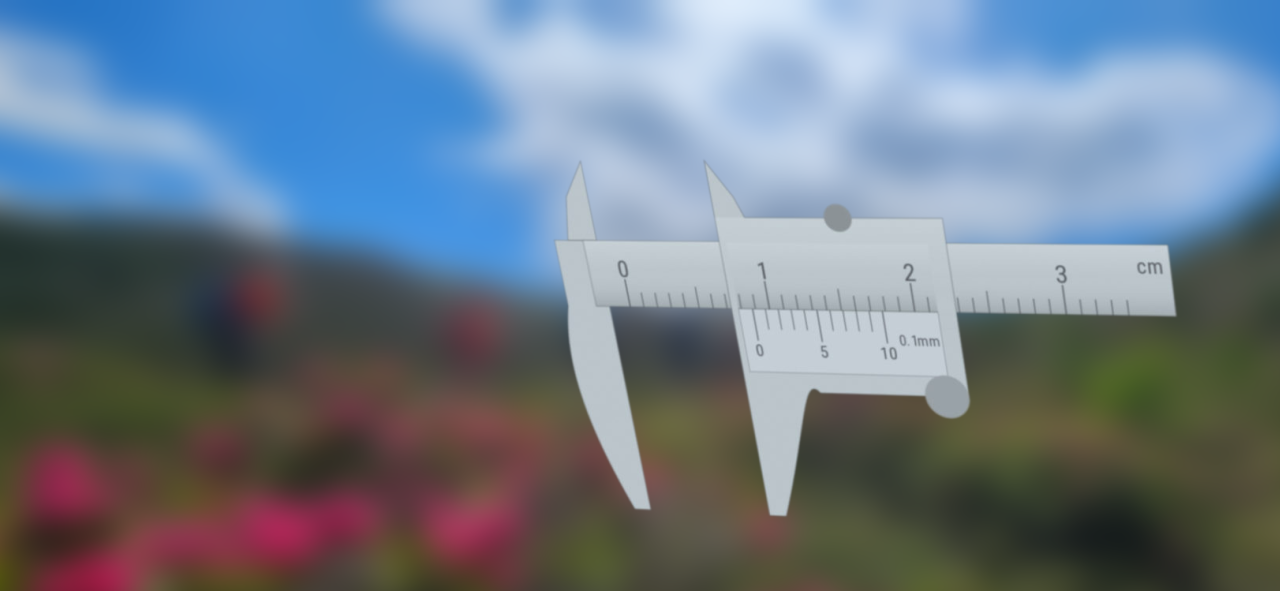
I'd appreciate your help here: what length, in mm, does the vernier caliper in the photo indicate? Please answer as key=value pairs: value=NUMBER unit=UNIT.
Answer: value=8.8 unit=mm
